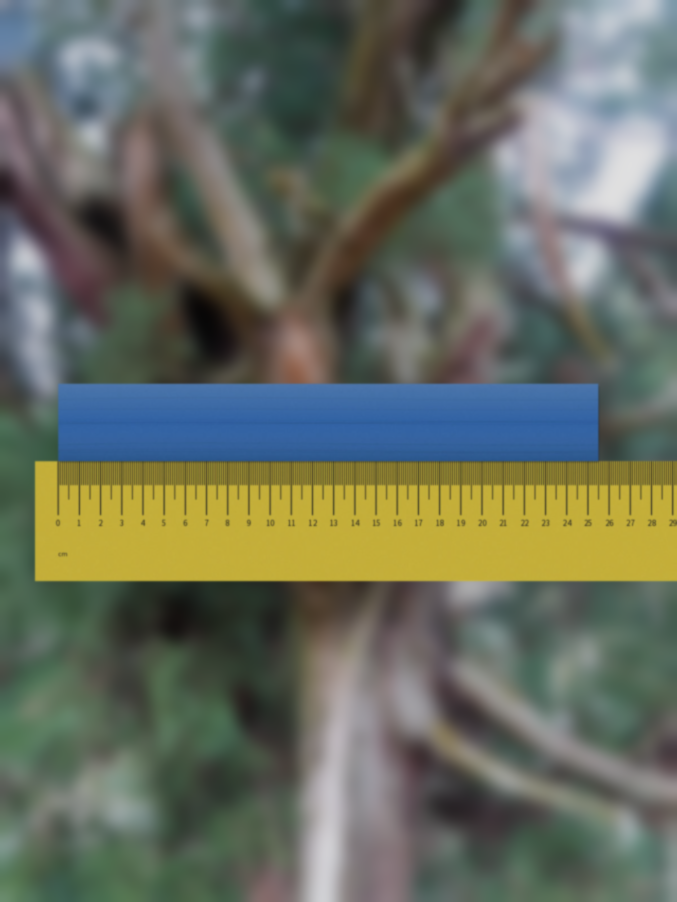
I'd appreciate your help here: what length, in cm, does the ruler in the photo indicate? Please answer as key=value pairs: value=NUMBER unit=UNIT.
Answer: value=25.5 unit=cm
